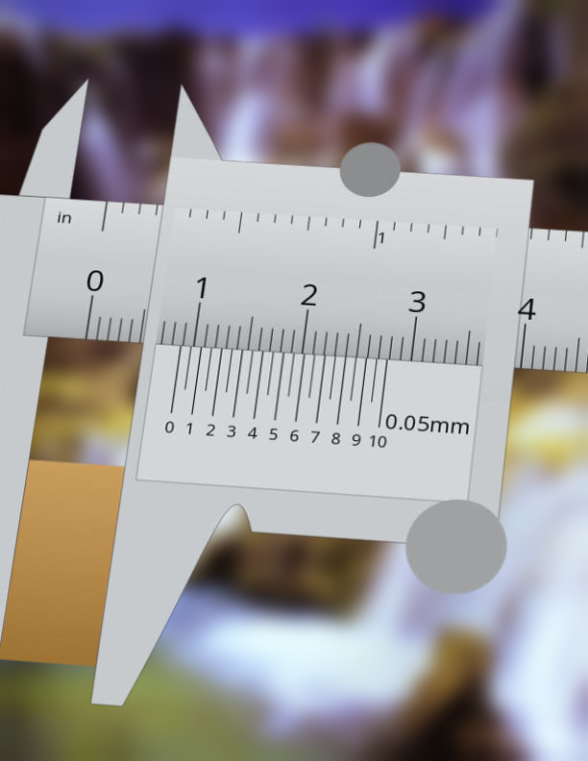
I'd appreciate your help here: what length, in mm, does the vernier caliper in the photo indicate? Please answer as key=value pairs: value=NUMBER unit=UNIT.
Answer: value=8.8 unit=mm
